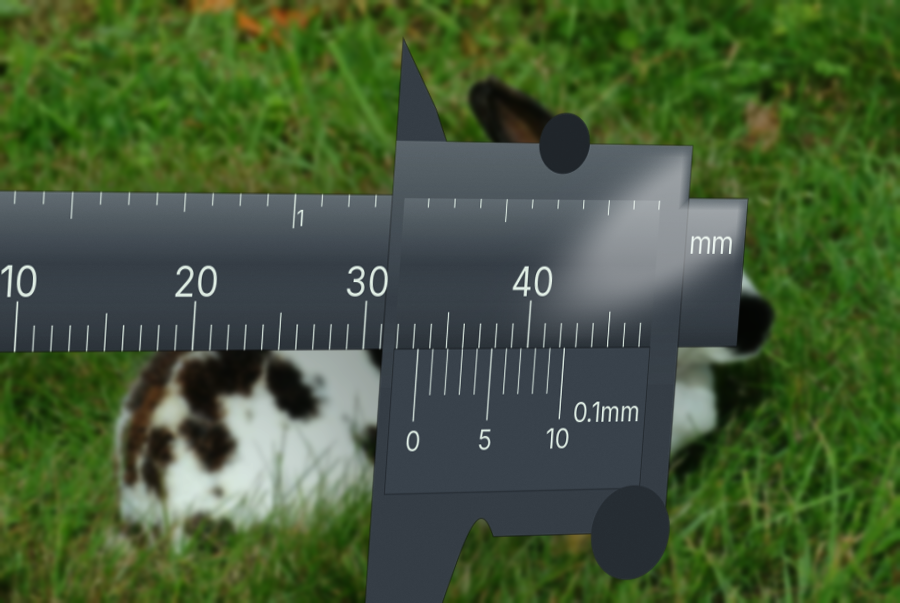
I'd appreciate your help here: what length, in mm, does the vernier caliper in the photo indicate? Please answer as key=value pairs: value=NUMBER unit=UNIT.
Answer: value=33.3 unit=mm
